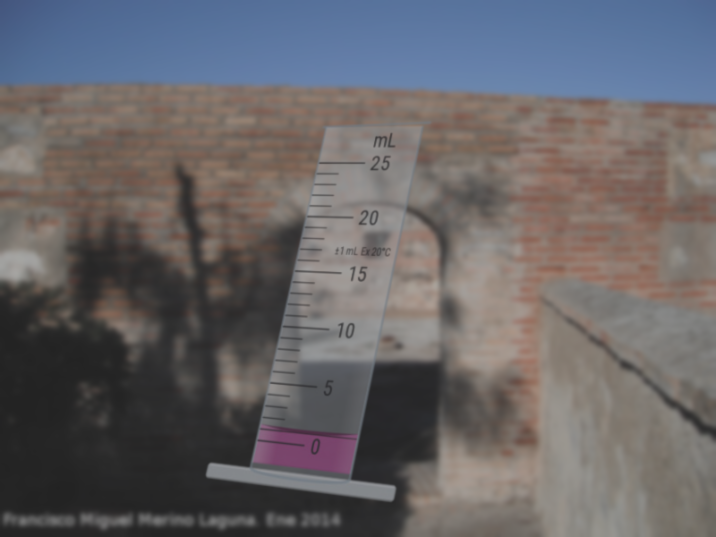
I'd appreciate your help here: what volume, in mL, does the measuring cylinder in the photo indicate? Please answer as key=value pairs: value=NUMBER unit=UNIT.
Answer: value=1 unit=mL
